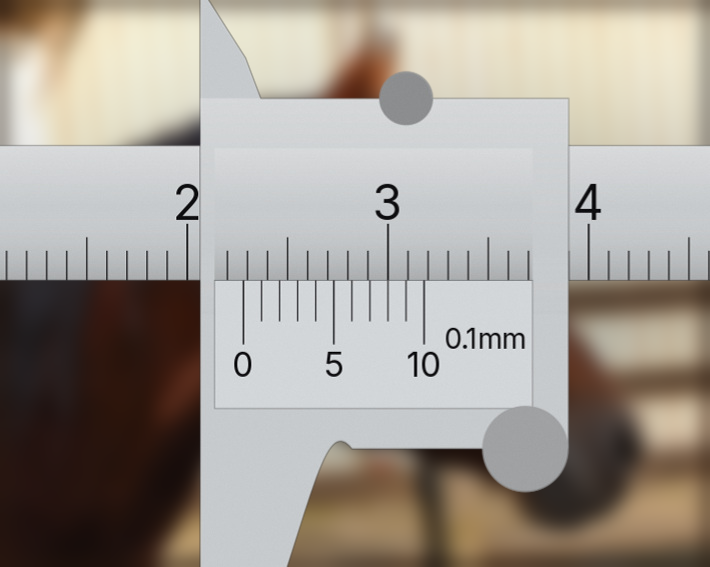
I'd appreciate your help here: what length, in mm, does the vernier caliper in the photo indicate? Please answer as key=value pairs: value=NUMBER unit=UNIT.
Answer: value=22.8 unit=mm
